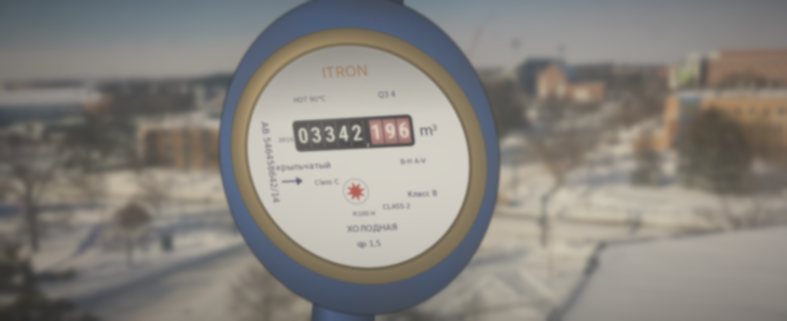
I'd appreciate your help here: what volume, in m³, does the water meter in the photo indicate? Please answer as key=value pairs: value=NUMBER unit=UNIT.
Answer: value=3342.196 unit=m³
